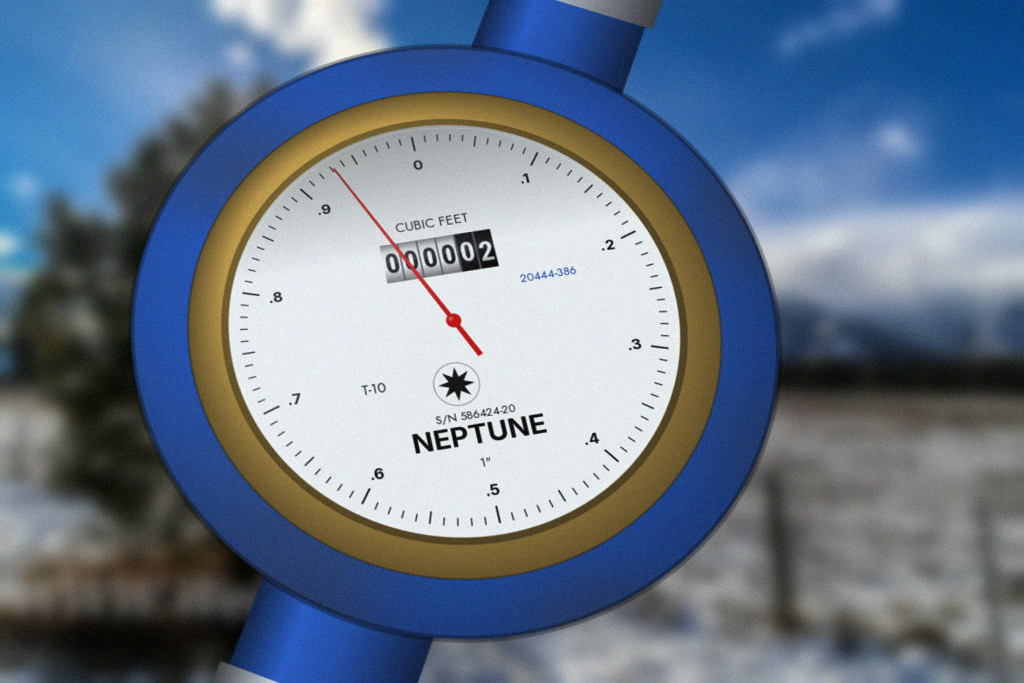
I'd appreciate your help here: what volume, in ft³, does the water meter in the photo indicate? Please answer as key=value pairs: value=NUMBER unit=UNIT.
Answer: value=1.93 unit=ft³
